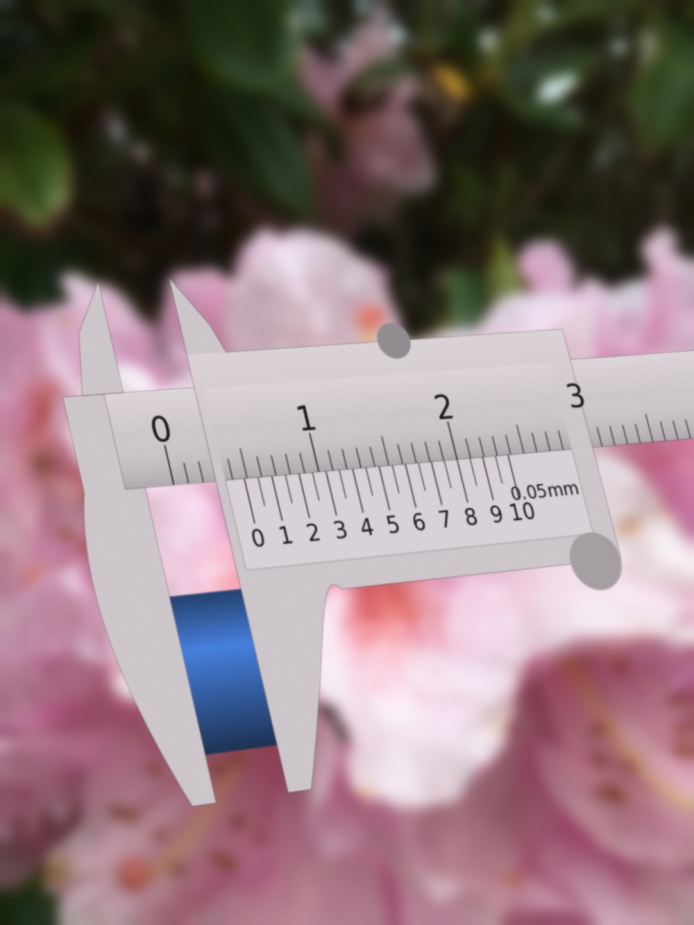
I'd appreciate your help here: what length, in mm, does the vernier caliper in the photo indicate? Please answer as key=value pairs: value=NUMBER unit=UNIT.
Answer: value=4.8 unit=mm
